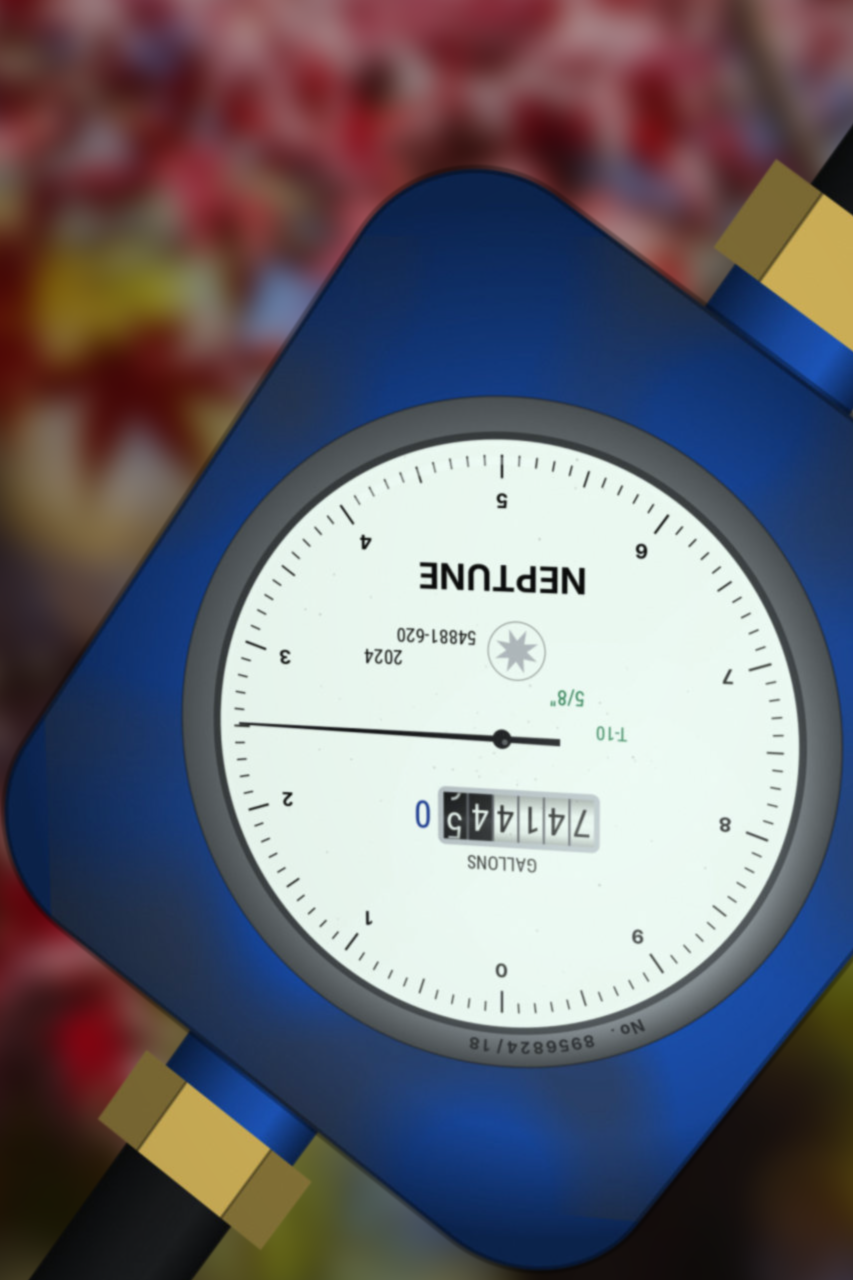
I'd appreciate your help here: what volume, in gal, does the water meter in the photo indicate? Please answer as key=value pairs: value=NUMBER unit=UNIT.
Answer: value=7414452.5 unit=gal
